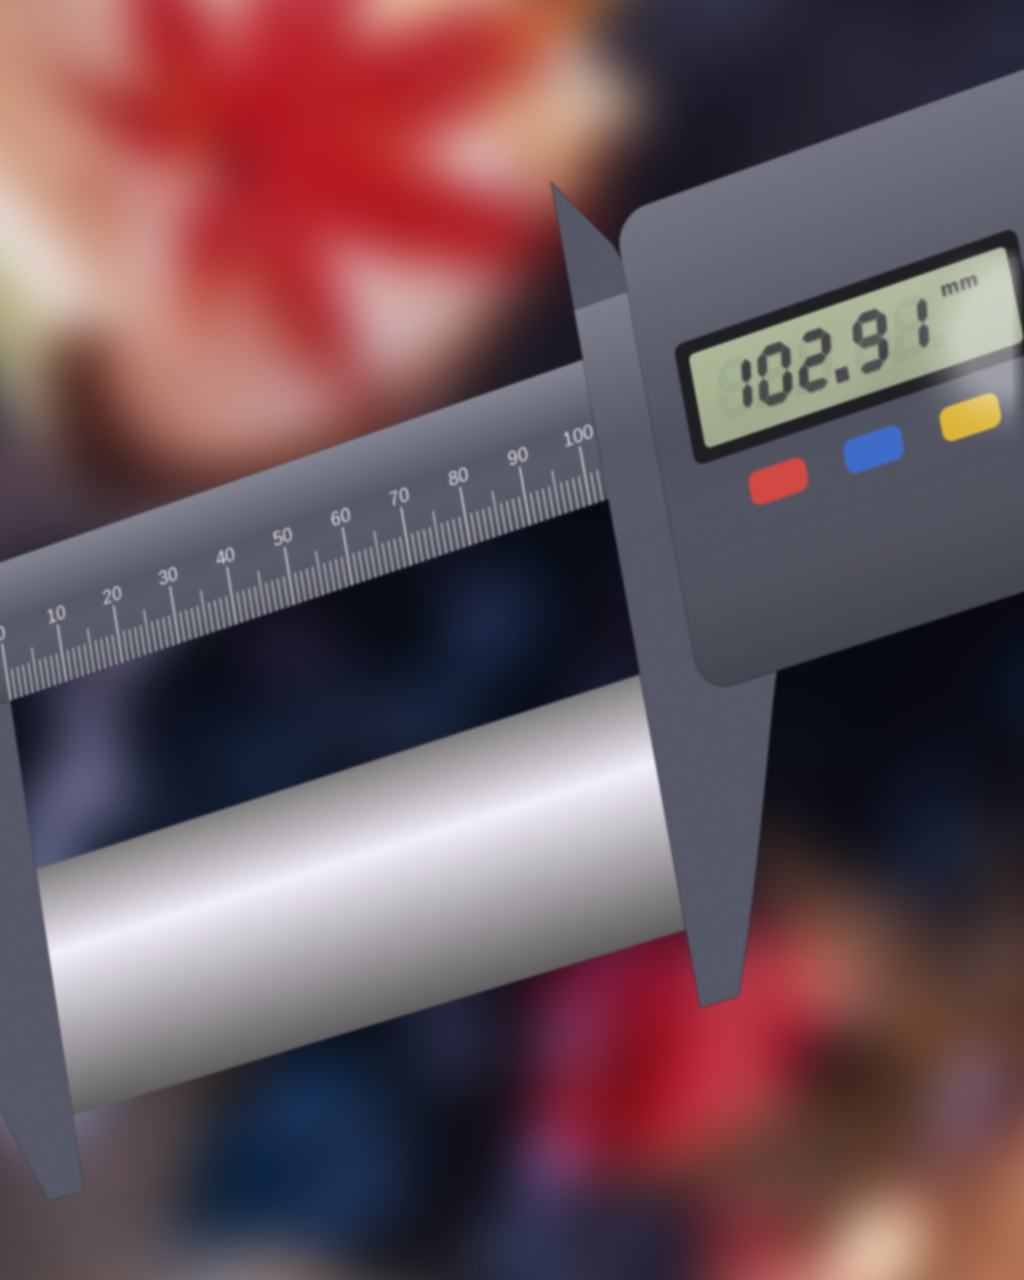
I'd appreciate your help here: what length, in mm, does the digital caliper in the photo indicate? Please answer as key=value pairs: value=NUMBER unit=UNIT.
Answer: value=102.91 unit=mm
